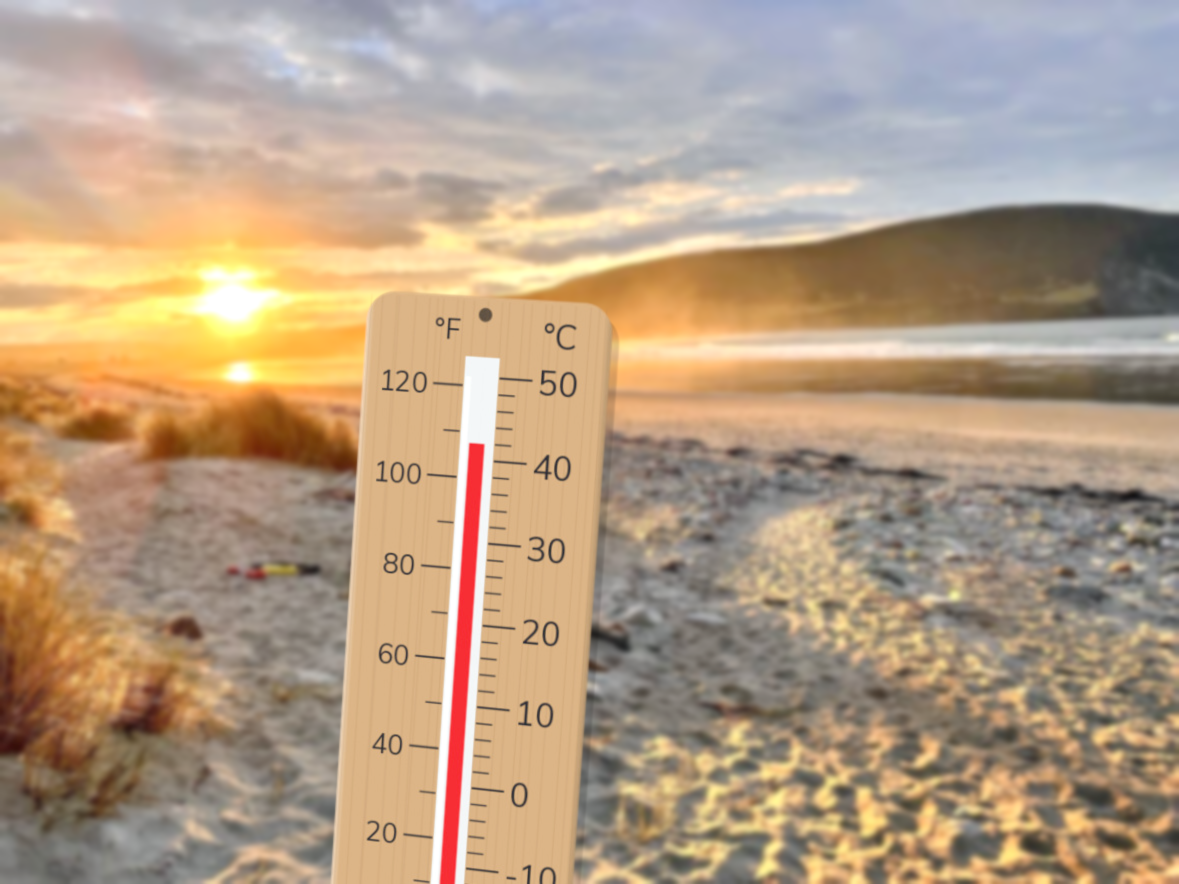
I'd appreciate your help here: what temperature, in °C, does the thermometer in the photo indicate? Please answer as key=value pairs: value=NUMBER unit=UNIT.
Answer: value=42 unit=°C
